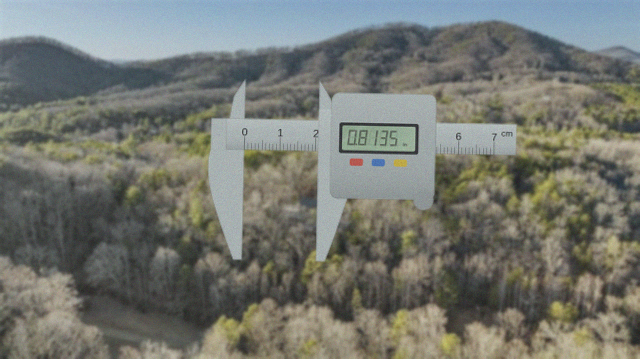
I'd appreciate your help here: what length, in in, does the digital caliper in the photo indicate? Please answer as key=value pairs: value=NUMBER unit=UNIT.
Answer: value=0.8135 unit=in
